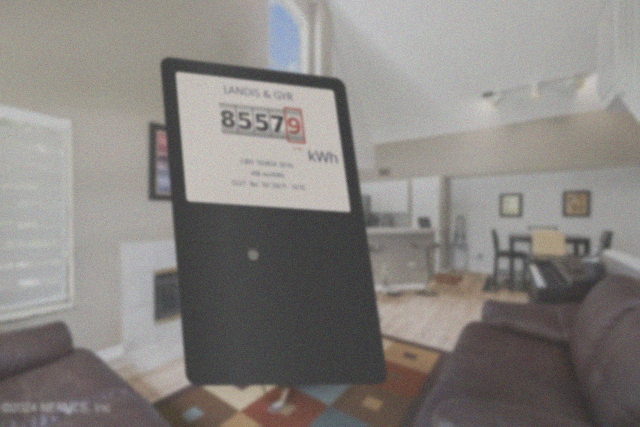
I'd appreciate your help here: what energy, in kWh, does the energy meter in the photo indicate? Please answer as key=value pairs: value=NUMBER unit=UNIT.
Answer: value=8557.9 unit=kWh
